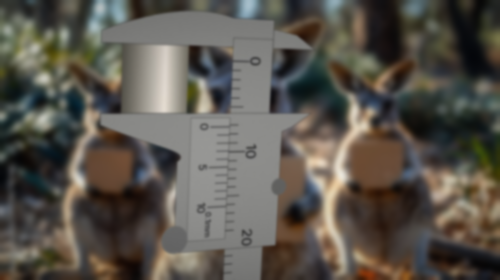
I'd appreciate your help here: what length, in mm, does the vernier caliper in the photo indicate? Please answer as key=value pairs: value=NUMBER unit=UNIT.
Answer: value=7.2 unit=mm
